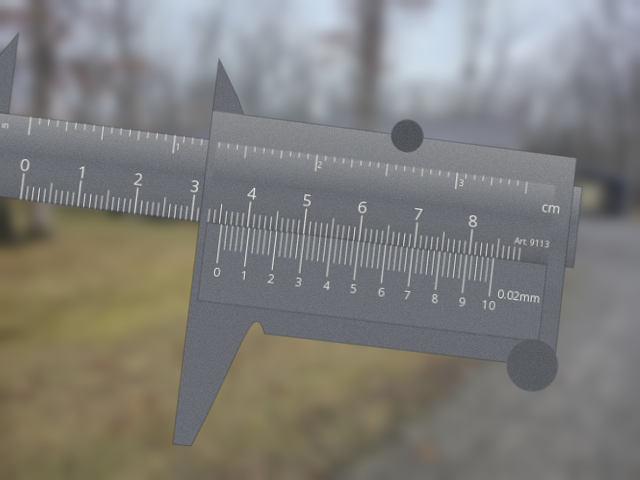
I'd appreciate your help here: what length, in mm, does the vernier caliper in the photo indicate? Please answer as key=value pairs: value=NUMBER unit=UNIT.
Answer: value=35.4 unit=mm
